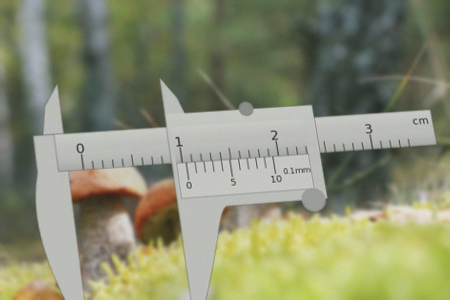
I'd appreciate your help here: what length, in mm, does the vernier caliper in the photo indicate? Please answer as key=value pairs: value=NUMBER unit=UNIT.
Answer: value=10.4 unit=mm
